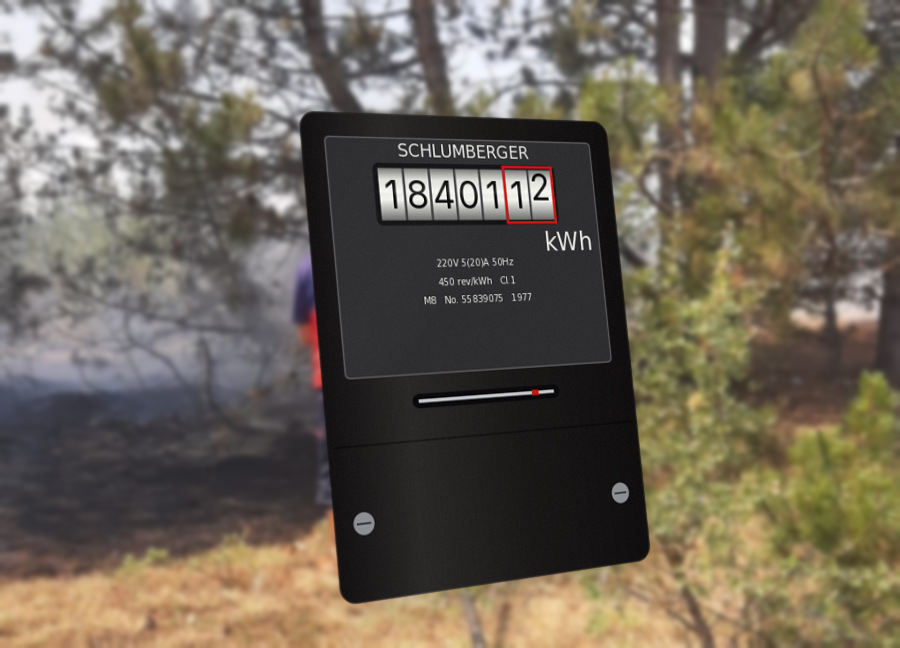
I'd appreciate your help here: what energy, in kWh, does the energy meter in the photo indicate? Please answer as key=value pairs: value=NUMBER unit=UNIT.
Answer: value=18401.12 unit=kWh
